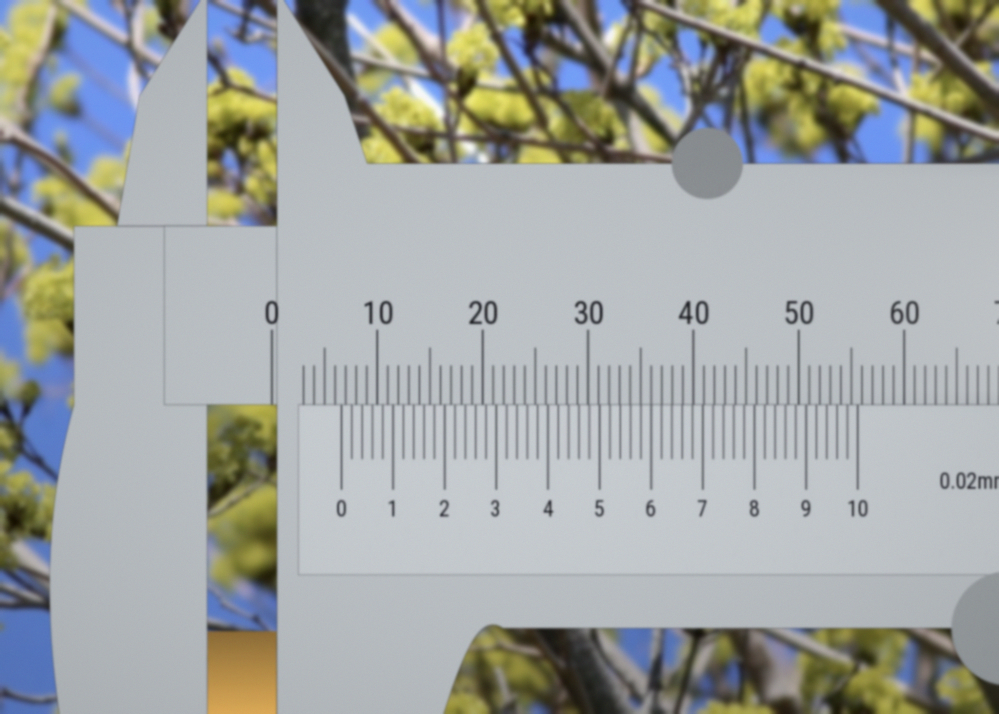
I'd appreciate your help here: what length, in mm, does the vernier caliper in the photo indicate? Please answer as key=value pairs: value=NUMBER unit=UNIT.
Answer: value=6.6 unit=mm
